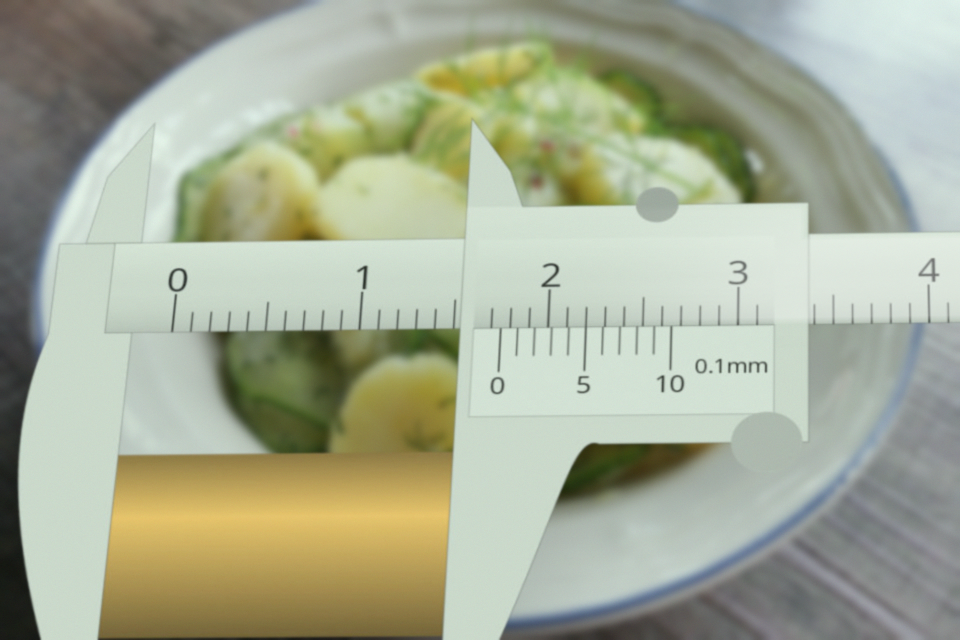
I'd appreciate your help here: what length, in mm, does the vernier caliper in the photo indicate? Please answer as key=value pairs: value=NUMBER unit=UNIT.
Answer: value=17.5 unit=mm
